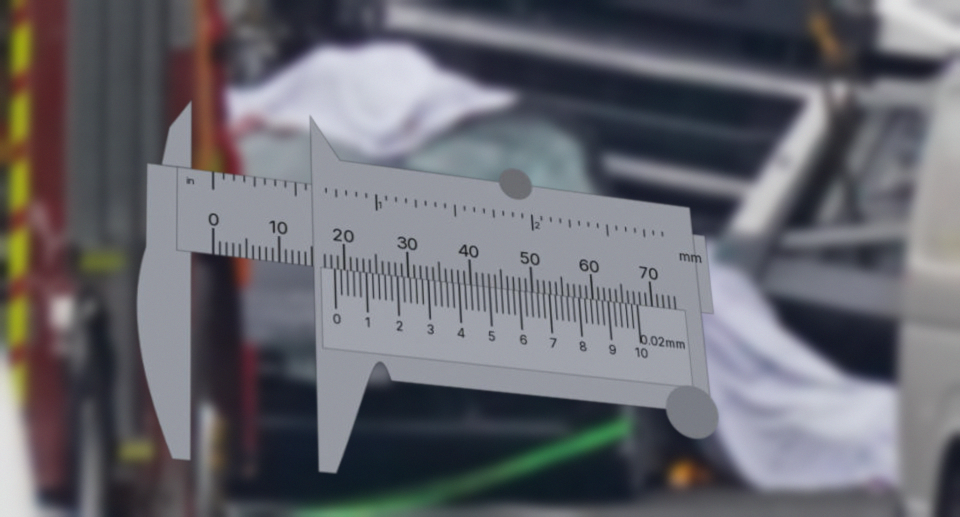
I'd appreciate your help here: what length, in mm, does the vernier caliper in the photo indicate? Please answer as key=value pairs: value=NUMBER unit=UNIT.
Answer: value=18.5 unit=mm
